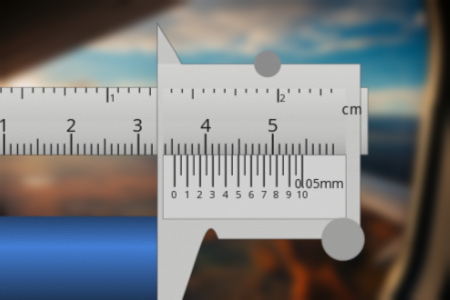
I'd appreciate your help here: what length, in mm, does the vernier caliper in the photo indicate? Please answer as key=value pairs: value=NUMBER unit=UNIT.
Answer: value=35.4 unit=mm
